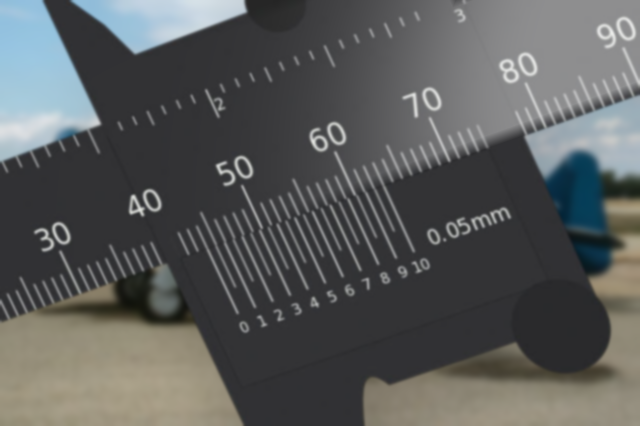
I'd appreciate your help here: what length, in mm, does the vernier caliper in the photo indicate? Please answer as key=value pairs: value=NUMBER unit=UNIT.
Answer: value=44.0 unit=mm
